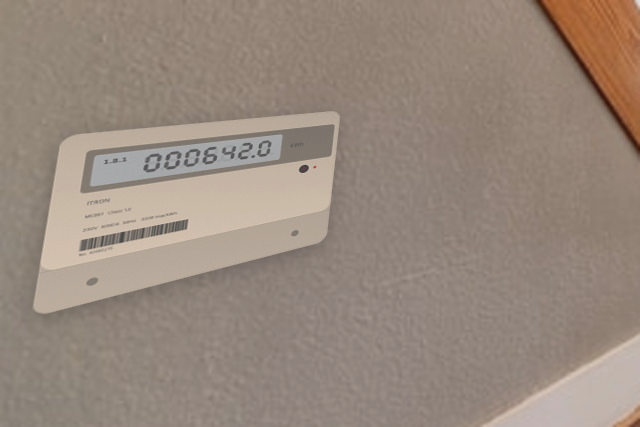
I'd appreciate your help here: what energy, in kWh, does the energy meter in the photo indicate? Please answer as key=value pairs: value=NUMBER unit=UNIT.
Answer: value=642.0 unit=kWh
